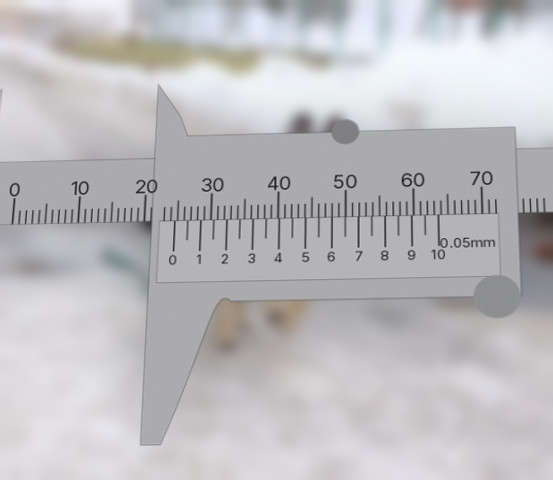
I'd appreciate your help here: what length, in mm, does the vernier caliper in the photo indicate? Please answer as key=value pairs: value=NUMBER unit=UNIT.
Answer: value=24.6 unit=mm
